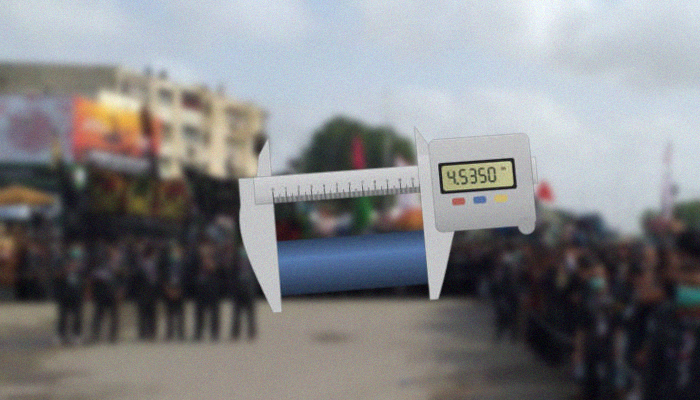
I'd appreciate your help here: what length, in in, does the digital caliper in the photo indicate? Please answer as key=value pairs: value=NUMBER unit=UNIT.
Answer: value=4.5350 unit=in
